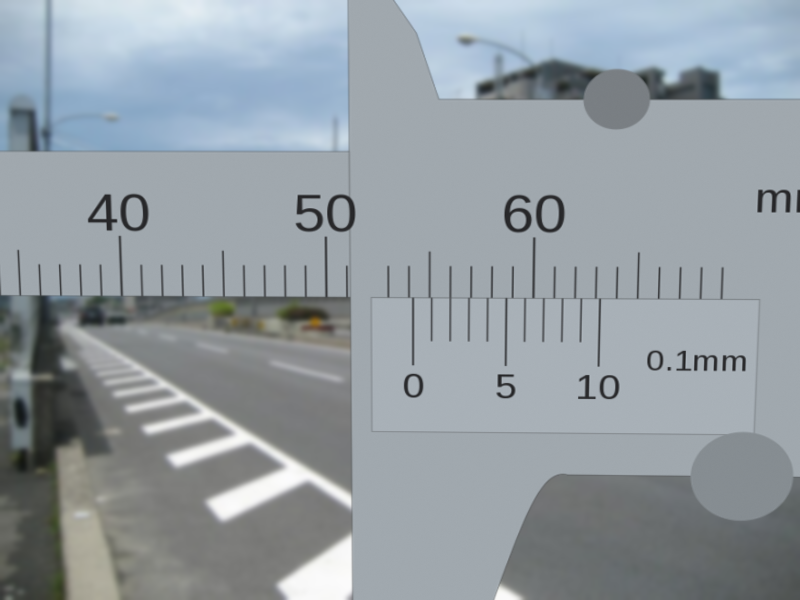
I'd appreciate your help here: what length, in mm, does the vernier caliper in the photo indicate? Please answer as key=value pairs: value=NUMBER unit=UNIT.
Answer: value=54.2 unit=mm
